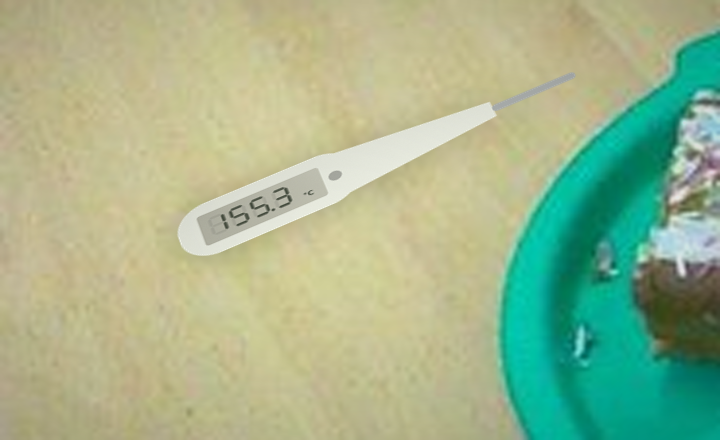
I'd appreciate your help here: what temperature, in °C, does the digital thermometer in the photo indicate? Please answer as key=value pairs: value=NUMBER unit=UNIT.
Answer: value=155.3 unit=°C
